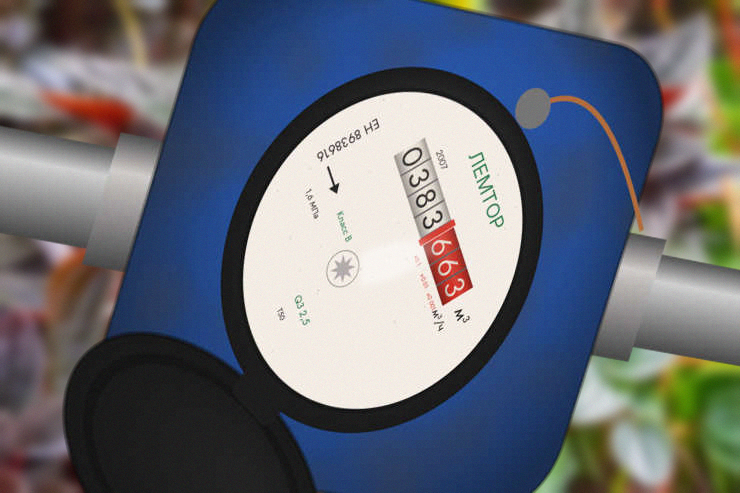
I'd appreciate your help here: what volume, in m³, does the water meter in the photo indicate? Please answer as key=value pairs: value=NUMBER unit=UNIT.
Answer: value=383.663 unit=m³
